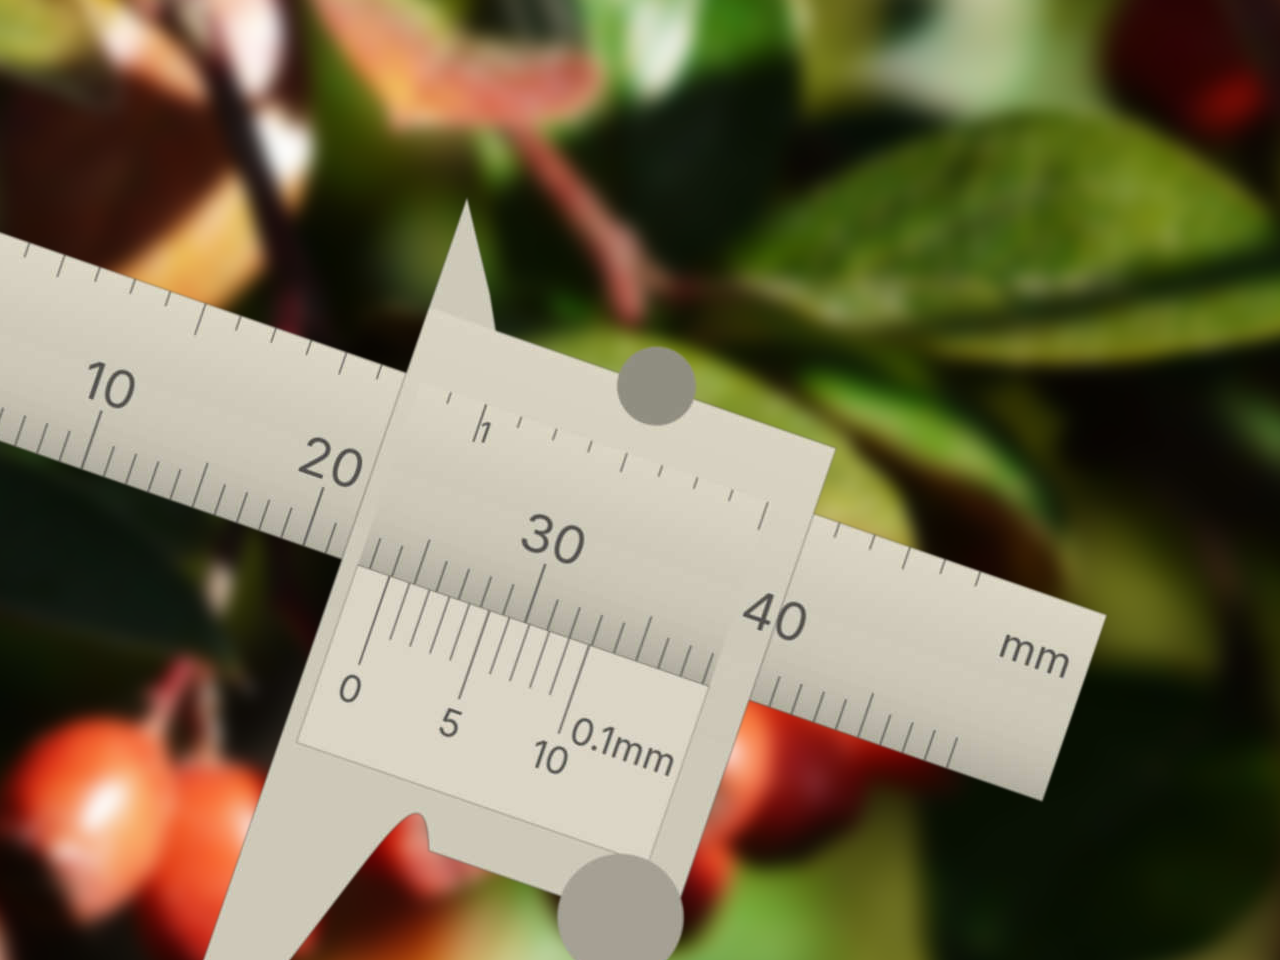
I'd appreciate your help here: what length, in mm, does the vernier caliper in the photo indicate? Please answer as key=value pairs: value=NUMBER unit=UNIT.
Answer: value=23.9 unit=mm
